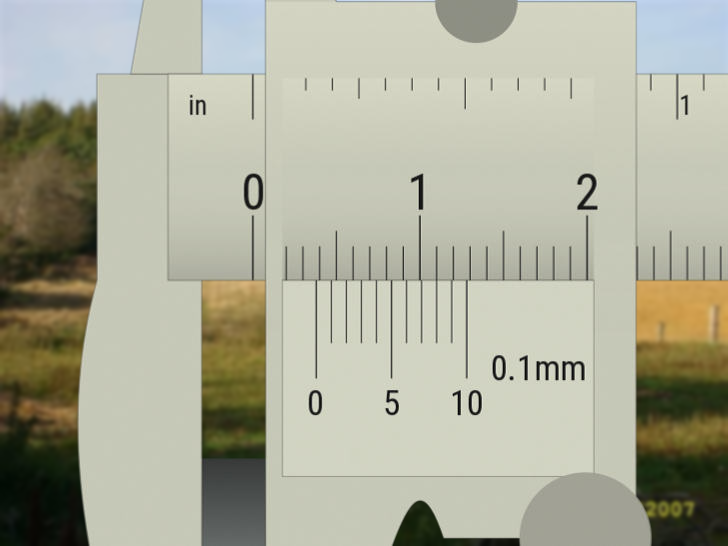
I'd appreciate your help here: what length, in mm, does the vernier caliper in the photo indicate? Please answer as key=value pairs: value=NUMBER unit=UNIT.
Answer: value=3.8 unit=mm
